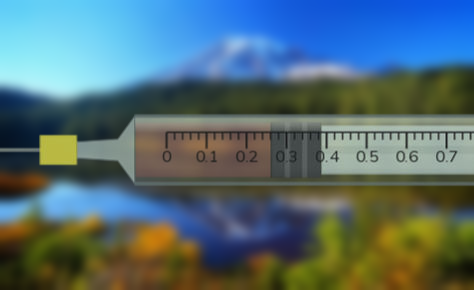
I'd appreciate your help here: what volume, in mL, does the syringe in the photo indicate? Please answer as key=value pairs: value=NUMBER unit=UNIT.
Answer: value=0.26 unit=mL
